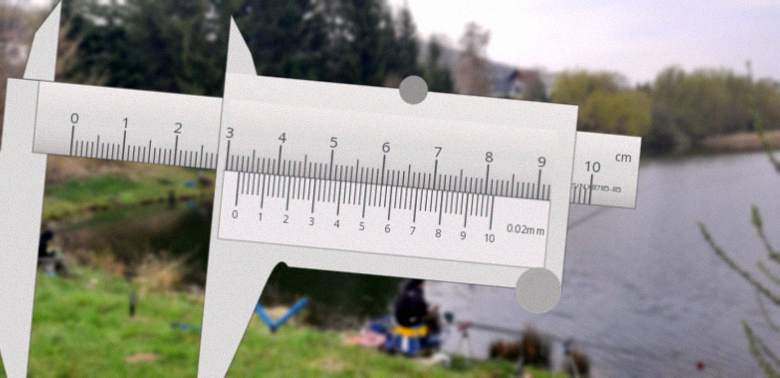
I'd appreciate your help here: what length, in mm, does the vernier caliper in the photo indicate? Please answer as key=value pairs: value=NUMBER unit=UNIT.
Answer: value=32.5 unit=mm
